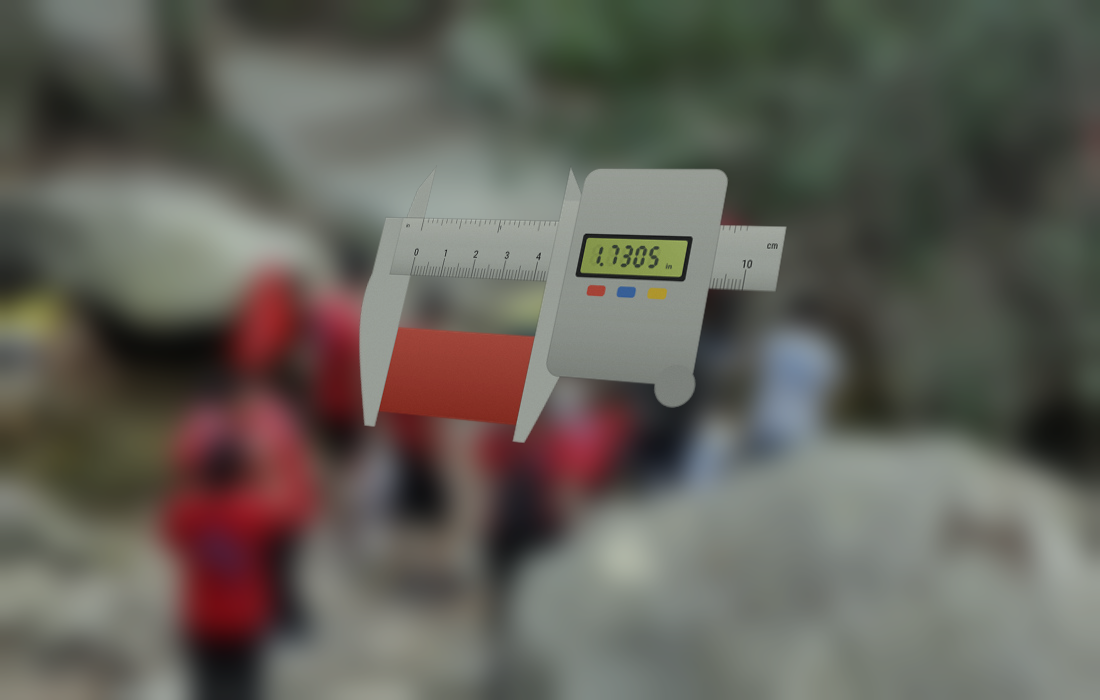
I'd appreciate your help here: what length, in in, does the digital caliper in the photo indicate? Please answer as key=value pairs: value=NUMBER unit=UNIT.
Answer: value=1.7305 unit=in
